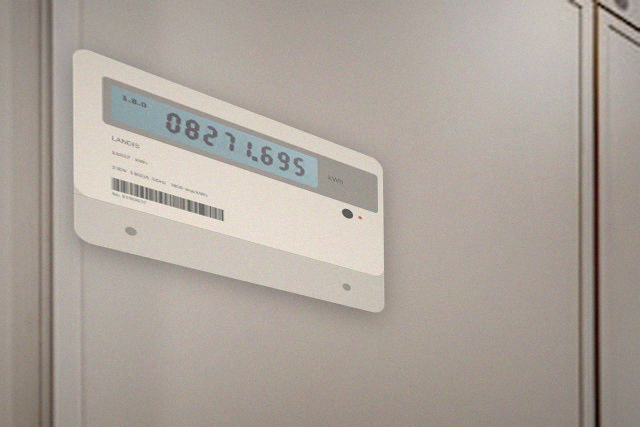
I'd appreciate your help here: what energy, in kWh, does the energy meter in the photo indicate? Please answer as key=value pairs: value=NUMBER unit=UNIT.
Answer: value=8271.695 unit=kWh
